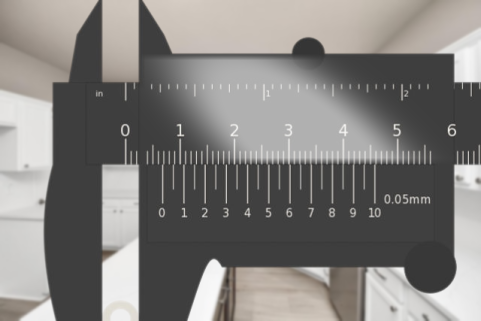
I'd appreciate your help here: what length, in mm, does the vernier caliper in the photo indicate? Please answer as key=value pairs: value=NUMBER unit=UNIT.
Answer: value=6.8 unit=mm
